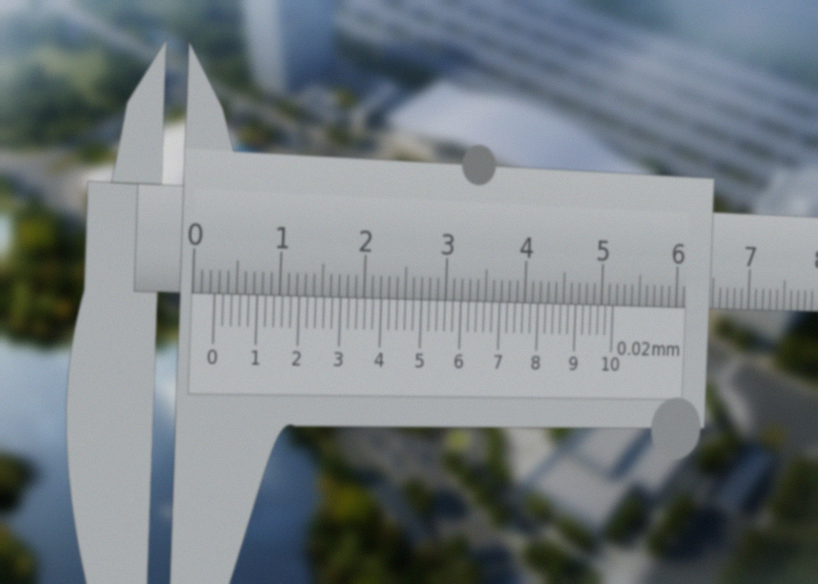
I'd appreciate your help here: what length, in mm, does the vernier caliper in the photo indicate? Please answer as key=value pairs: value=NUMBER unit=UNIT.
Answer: value=2.5 unit=mm
